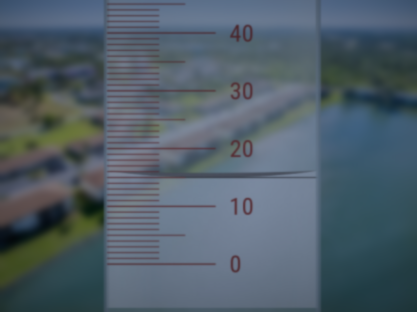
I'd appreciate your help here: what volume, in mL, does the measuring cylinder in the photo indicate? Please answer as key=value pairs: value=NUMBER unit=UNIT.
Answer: value=15 unit=mL
